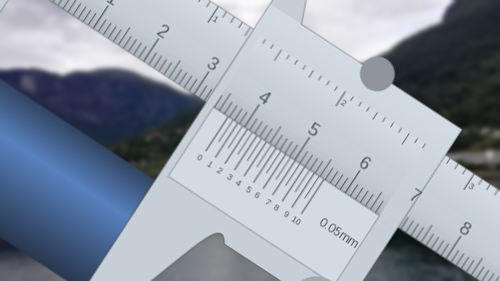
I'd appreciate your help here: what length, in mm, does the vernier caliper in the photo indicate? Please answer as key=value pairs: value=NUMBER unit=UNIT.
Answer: value=36.8 unit=mm
